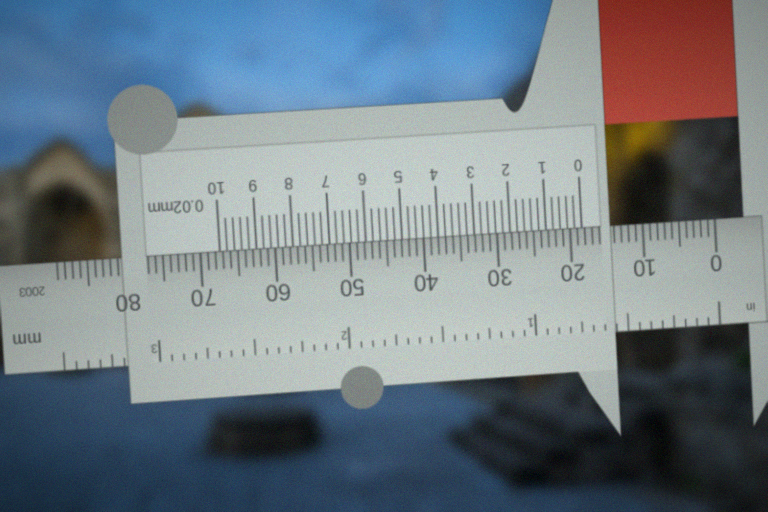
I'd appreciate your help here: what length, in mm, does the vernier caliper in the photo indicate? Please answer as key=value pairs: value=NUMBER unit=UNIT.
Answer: value=18.4 unit=mm
